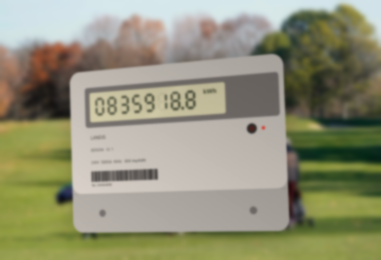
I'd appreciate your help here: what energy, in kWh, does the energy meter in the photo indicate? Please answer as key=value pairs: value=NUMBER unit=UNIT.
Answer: value=835918.8 unit=kWh
